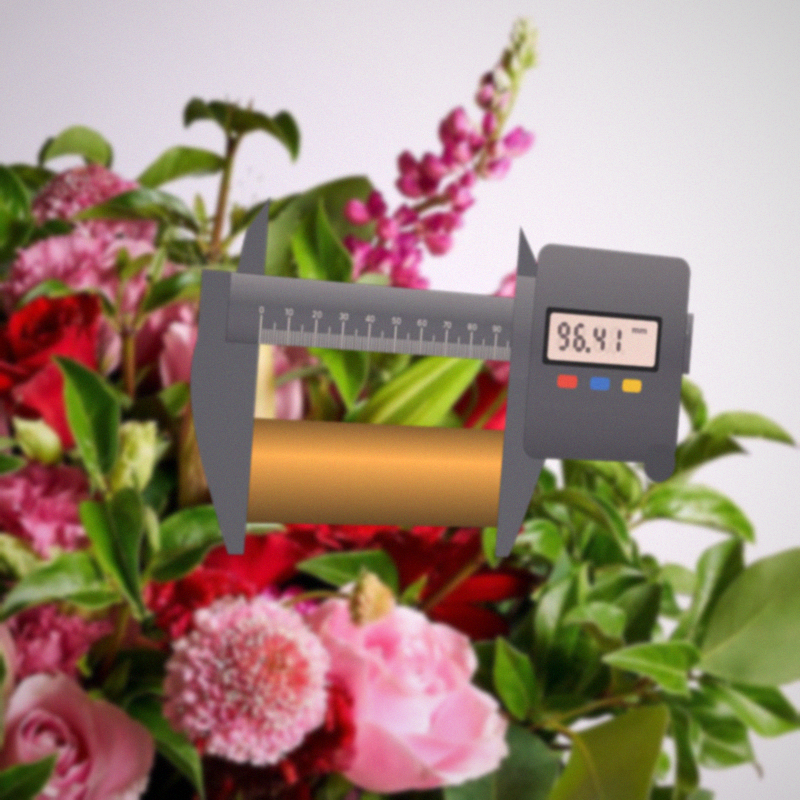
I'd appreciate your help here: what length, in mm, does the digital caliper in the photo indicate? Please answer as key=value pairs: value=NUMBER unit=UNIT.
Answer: value=96.41 unit=mm
